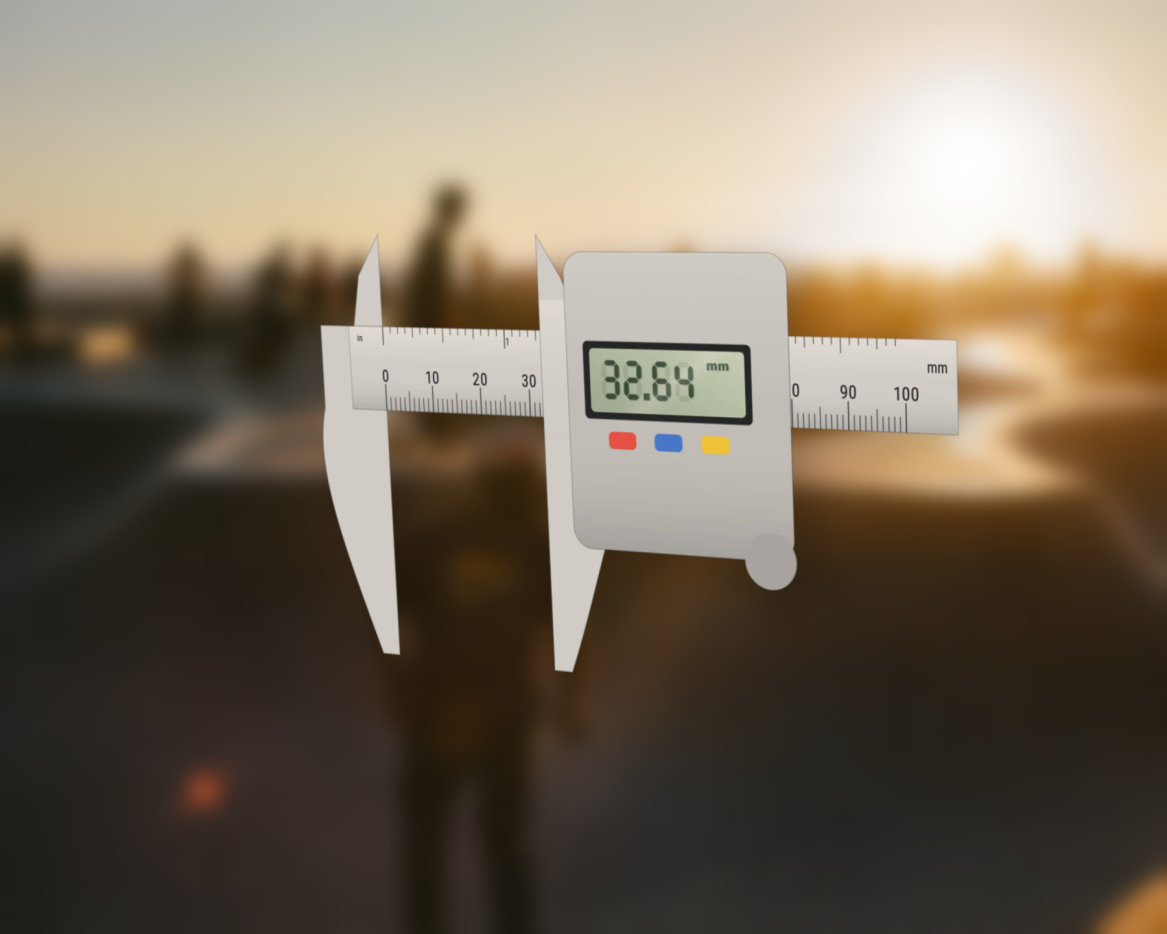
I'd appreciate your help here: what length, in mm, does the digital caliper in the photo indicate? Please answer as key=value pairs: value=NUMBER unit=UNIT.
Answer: value=32.64 unit=mm
